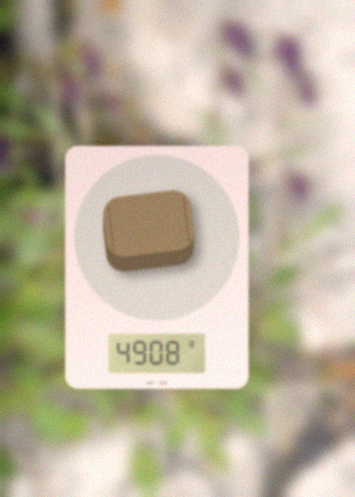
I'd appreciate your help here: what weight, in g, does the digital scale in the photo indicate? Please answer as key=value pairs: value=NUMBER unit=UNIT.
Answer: value=4908 unit=g
